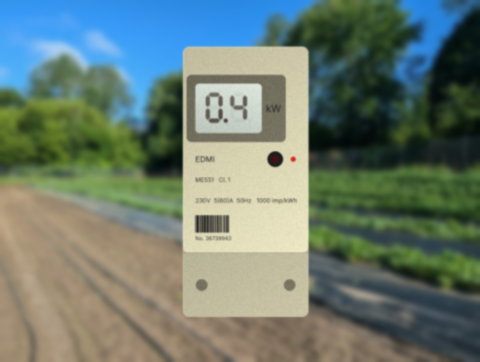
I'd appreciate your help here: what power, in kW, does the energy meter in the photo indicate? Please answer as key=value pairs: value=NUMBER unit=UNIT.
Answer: value=0.4 unit=kW
